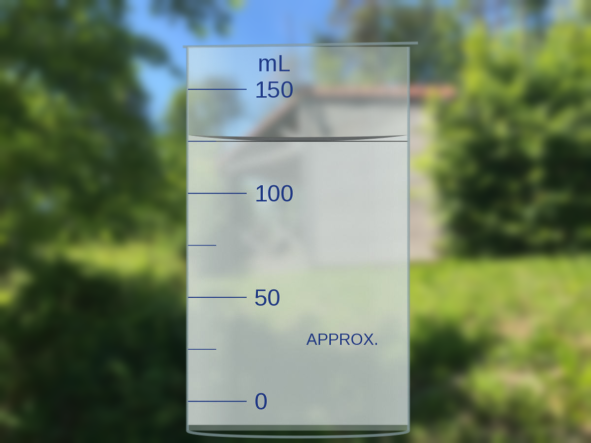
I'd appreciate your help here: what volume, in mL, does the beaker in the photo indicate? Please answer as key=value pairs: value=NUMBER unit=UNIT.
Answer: value=125 unit=mL
